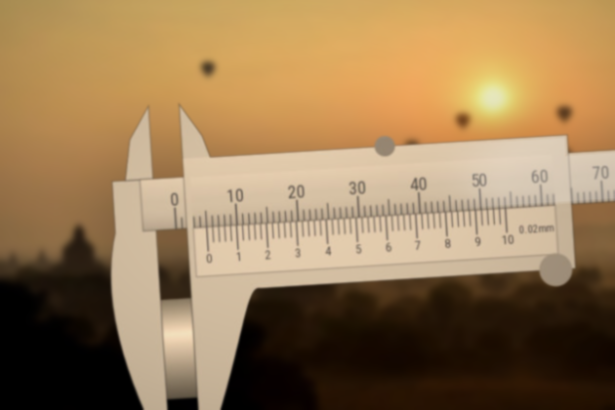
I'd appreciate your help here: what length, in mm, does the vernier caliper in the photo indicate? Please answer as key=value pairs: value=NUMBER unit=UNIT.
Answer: value=5.0 unit=mm
